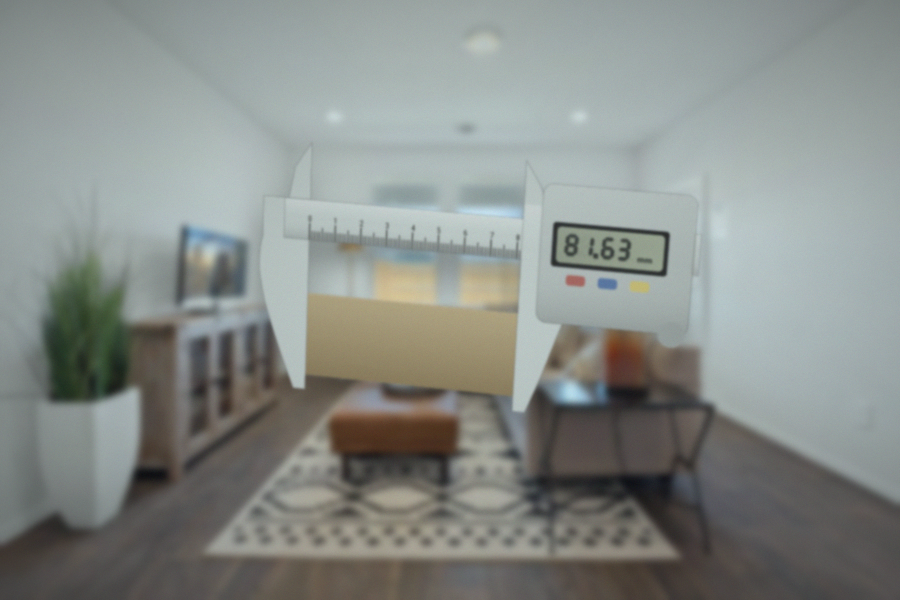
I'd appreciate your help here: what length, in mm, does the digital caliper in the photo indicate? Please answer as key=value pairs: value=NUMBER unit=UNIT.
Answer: value=81.63 unit=mm
